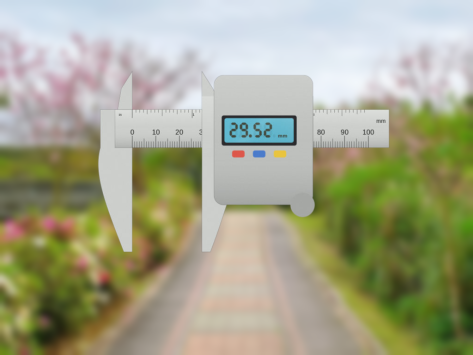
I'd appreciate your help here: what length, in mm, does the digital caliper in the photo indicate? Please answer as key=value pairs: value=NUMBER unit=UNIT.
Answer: value=29.52 unit=mm
